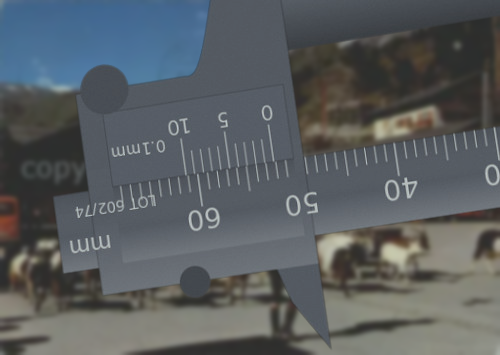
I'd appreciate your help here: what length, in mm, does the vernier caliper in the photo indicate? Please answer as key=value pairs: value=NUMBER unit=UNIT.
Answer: value=52.2 unit=mm
